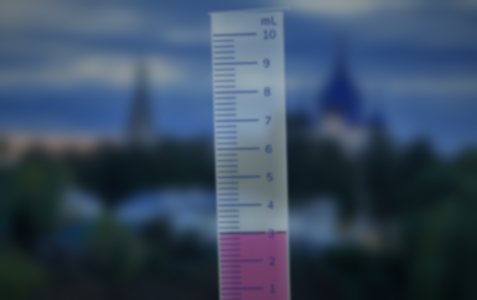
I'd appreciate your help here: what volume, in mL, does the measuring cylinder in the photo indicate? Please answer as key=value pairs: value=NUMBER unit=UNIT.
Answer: value=3 unit=mL
